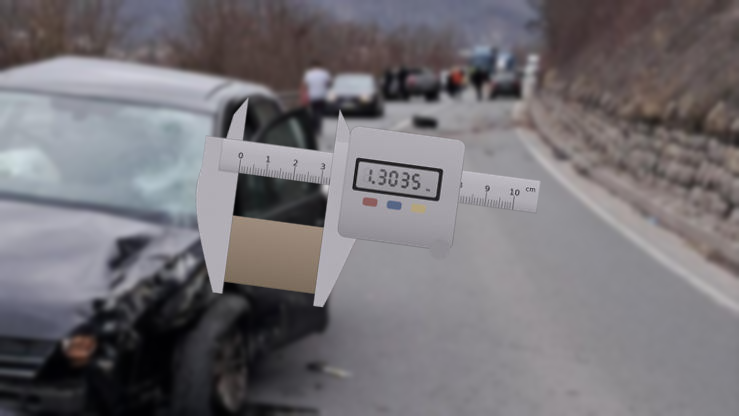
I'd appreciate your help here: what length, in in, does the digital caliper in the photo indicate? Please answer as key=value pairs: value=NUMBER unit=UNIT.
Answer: value=1.3035 unit=in
